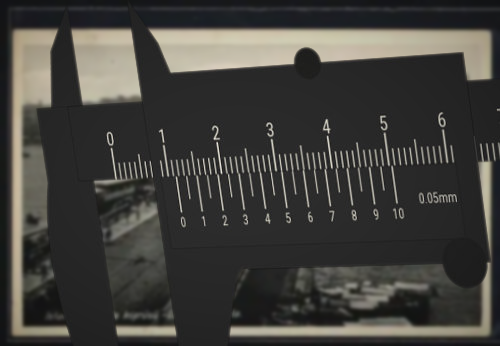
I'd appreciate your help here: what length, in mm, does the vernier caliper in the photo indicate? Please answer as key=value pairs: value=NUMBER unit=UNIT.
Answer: value=11.5 unit=mm
